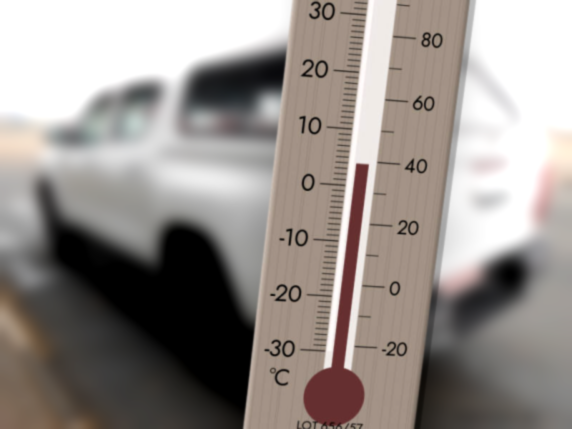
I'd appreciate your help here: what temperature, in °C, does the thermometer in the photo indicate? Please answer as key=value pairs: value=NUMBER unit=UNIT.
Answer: value=4 unit=°C
